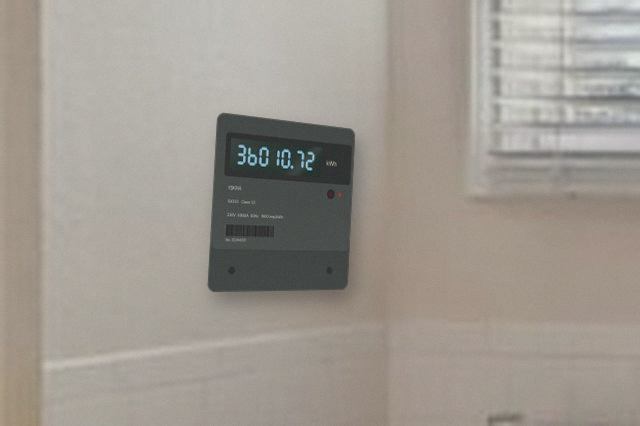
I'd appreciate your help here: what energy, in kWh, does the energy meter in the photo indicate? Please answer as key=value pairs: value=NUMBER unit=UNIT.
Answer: value=36010.72 unit=kWh
